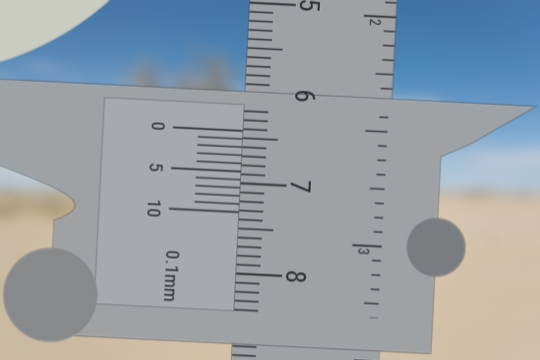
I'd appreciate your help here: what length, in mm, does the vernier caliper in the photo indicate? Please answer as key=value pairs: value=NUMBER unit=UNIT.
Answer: value=64.2 unit=mm
